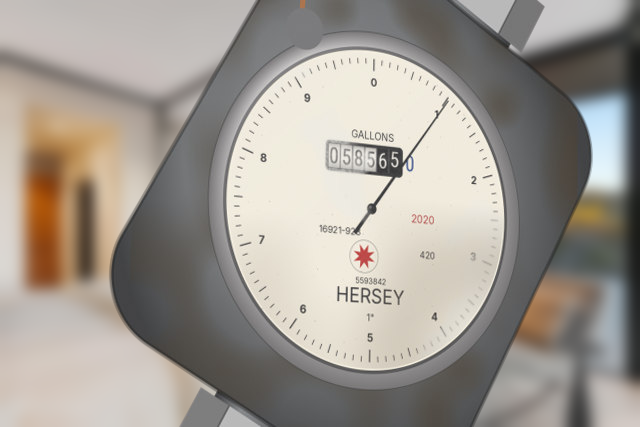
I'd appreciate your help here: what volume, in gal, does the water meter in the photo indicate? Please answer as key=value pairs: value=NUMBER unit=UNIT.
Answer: value=585651.0 unit=gal
